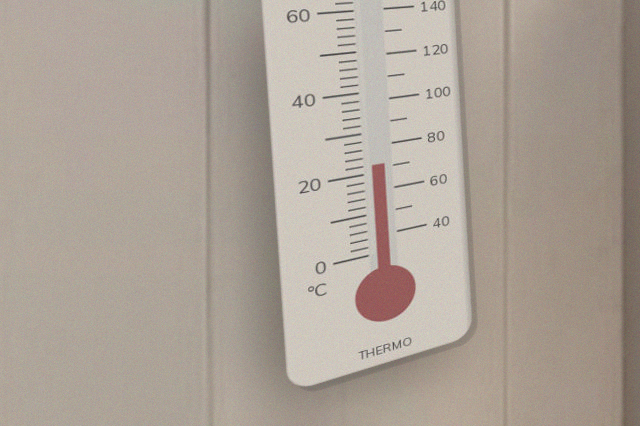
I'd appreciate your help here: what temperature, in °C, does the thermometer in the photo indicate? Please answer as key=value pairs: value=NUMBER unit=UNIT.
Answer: value=22 unit=°C
